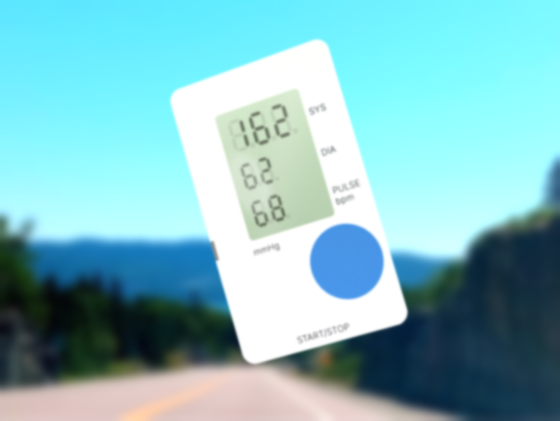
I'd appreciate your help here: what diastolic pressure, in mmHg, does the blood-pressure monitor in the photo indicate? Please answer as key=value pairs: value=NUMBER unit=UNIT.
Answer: value=62 unit=mmHg
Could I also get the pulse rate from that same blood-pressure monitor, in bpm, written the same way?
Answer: value=68 unit=bpm
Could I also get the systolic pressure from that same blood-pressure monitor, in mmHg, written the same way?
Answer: value=162 unit=mmHg
